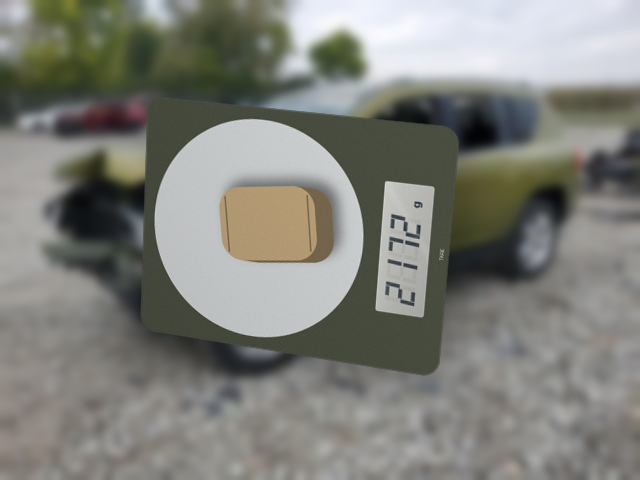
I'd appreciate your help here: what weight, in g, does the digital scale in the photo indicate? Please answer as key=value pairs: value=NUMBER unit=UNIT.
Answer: value=2172 unit=g
